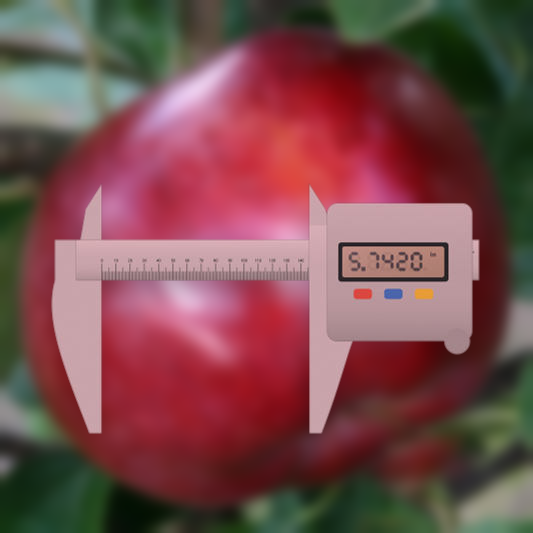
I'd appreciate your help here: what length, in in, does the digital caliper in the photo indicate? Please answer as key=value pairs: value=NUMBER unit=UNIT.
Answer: value=5.7420 unit=in
